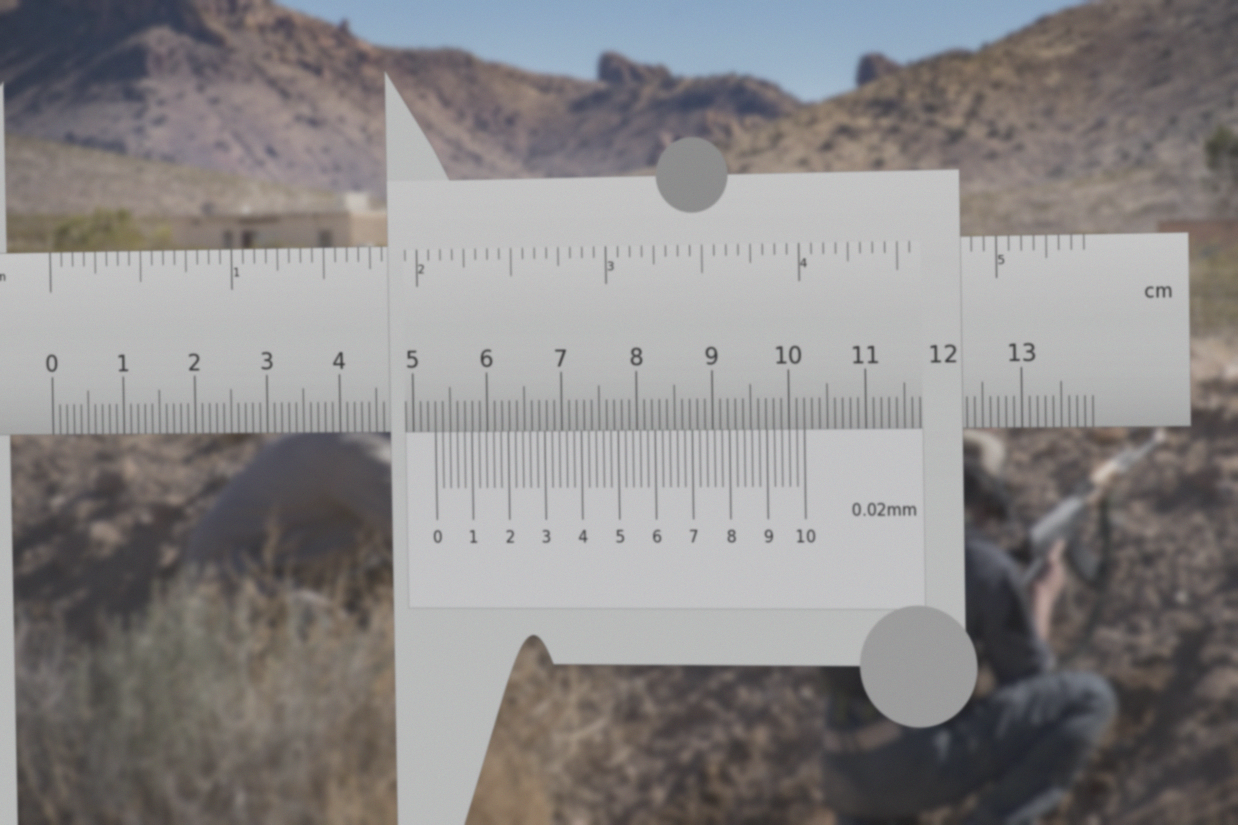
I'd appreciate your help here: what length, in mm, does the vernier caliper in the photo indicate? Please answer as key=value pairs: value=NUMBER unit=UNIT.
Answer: value=53.0 unit=mm
